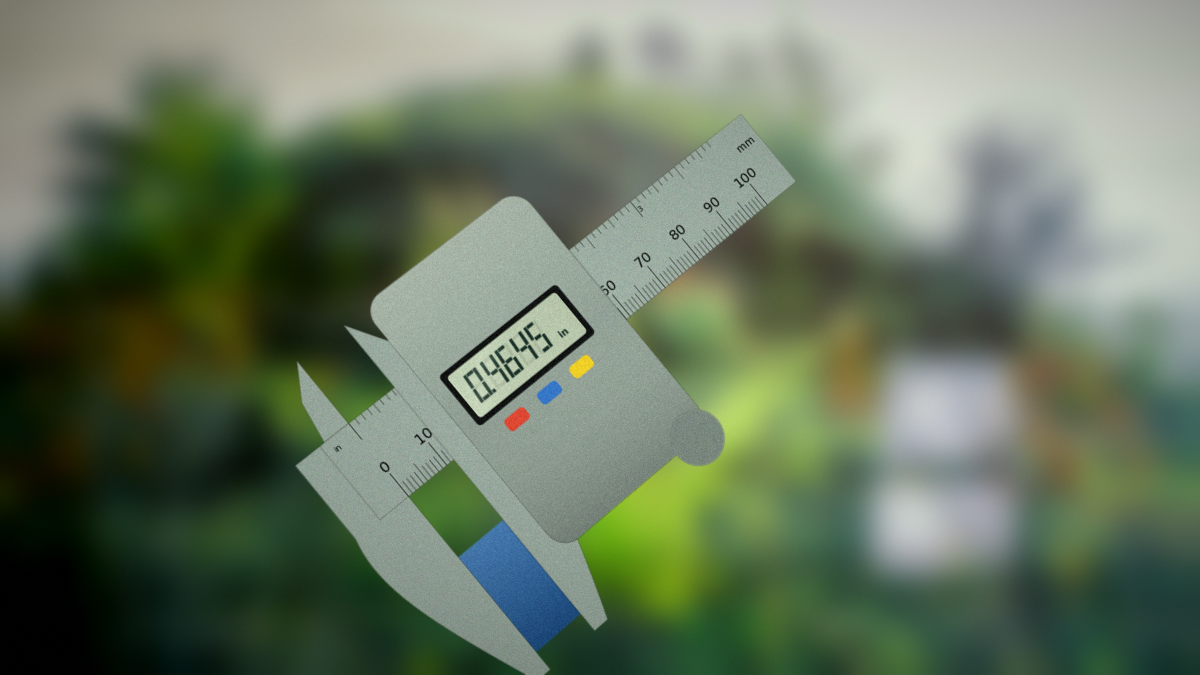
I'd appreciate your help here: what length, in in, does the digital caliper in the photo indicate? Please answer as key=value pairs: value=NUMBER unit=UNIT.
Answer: value=0.4645 unit=in
